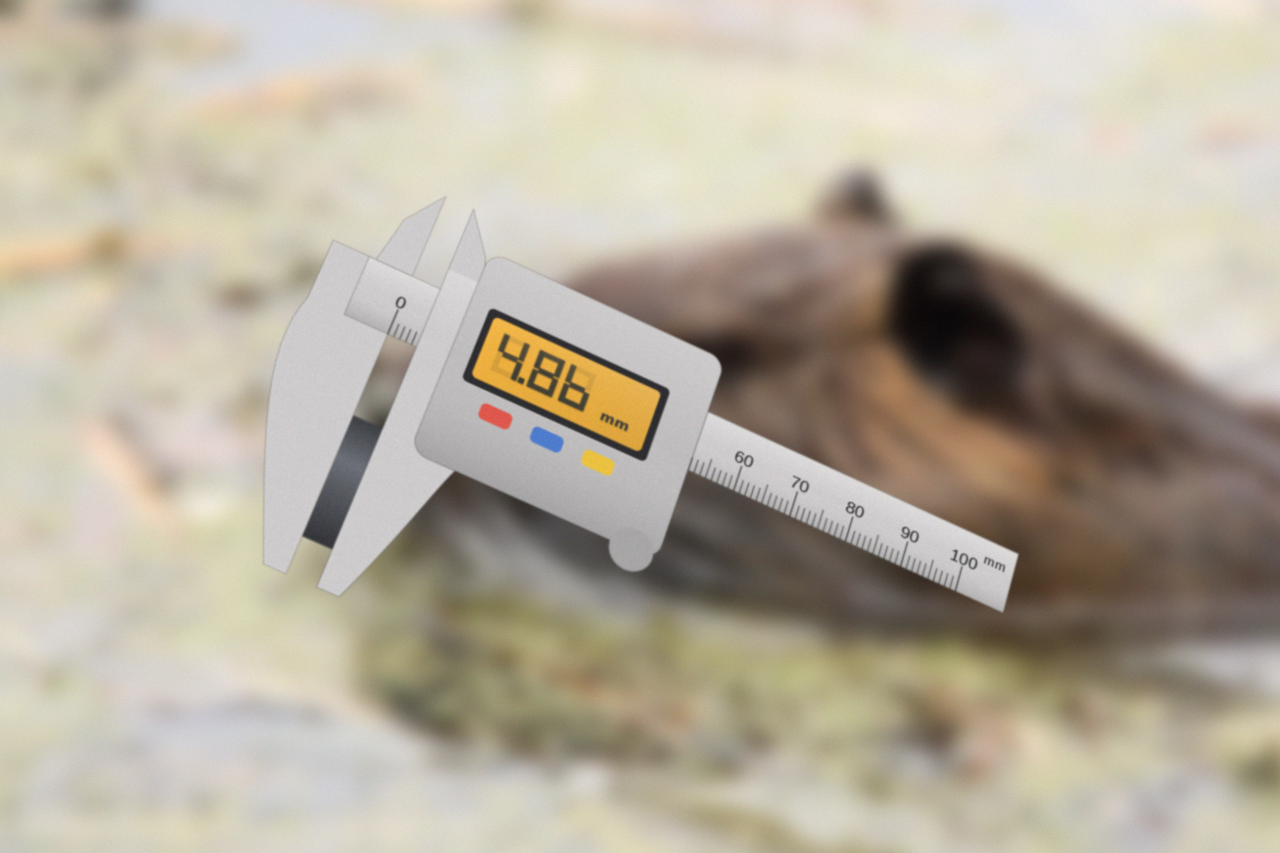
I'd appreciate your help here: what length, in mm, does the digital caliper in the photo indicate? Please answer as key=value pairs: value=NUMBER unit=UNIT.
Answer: value=4.86 unit=mm
